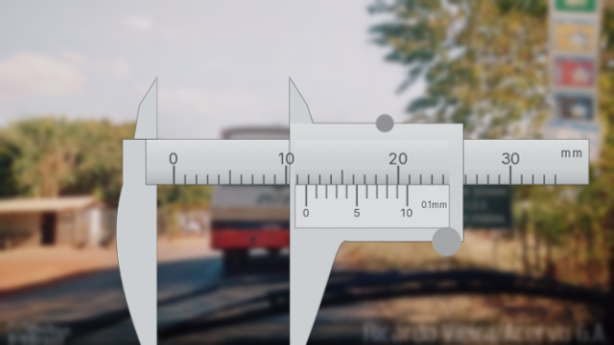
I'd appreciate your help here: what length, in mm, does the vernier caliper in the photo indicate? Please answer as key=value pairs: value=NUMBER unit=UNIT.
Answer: value=11.8 unit=mm
